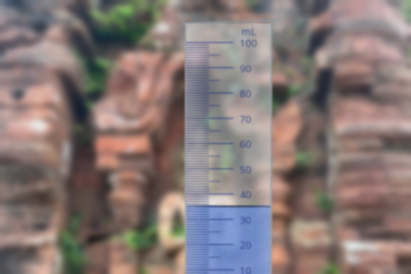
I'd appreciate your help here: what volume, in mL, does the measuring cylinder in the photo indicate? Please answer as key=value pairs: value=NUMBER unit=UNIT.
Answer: value=35 unit=mL
